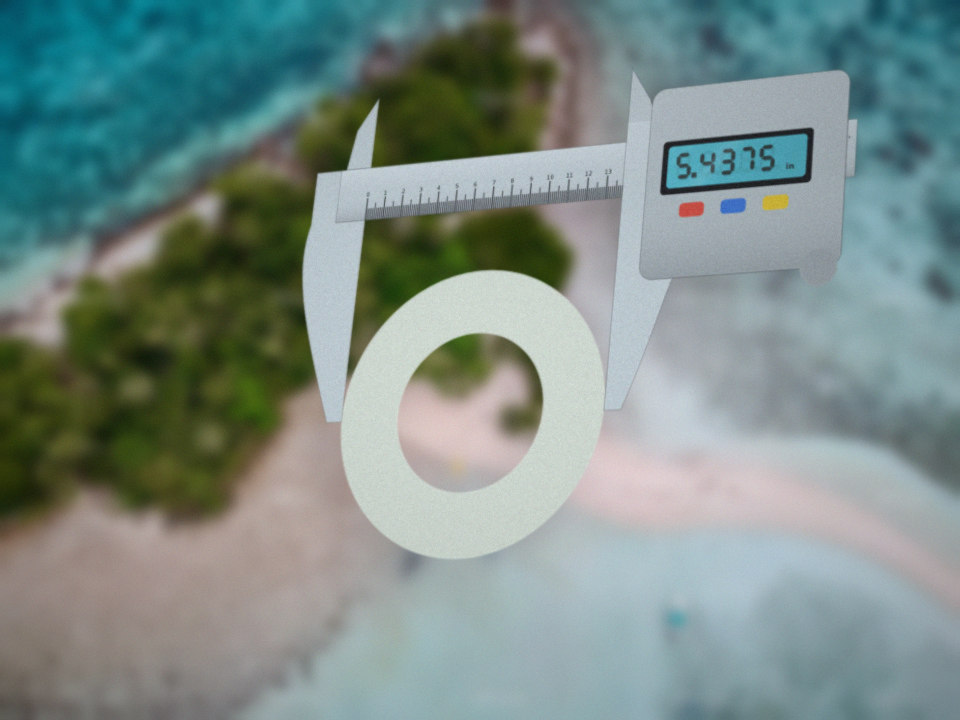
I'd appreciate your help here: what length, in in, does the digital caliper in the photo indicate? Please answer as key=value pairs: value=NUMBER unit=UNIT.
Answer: value=5.4375 unit=in
